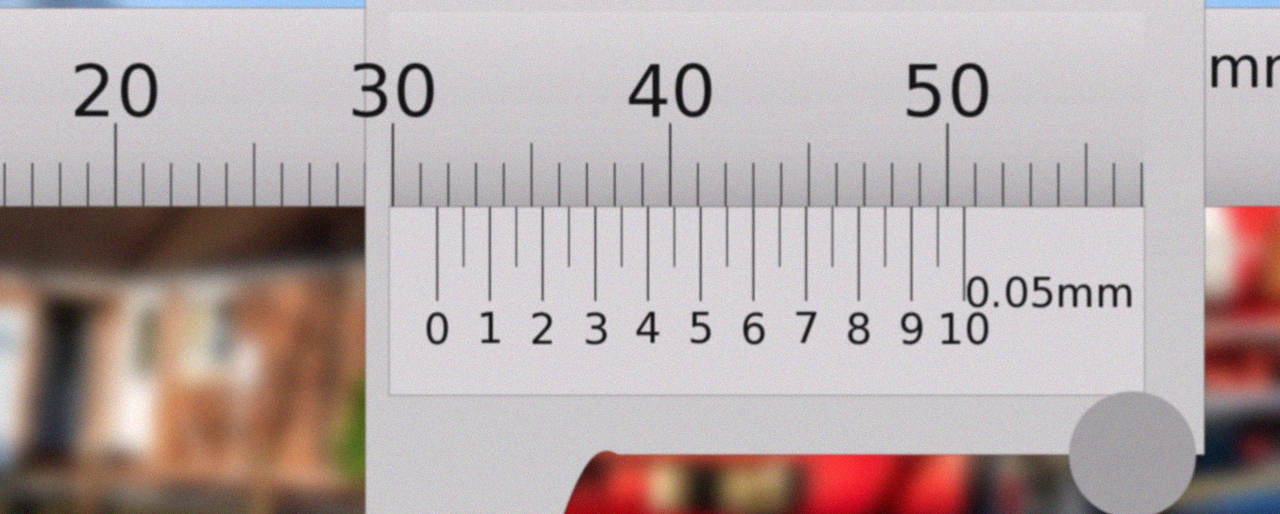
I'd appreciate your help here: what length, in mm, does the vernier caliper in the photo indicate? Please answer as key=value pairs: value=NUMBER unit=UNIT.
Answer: value=31.6 unit=mm
